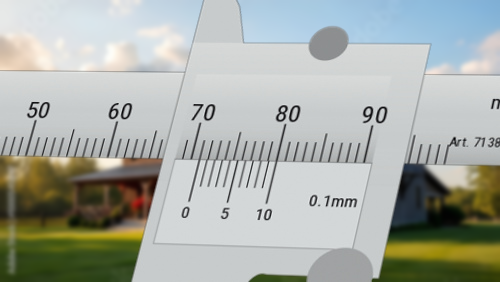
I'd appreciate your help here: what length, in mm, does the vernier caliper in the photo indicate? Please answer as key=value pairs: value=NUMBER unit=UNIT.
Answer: value=71.0 unit=mm
